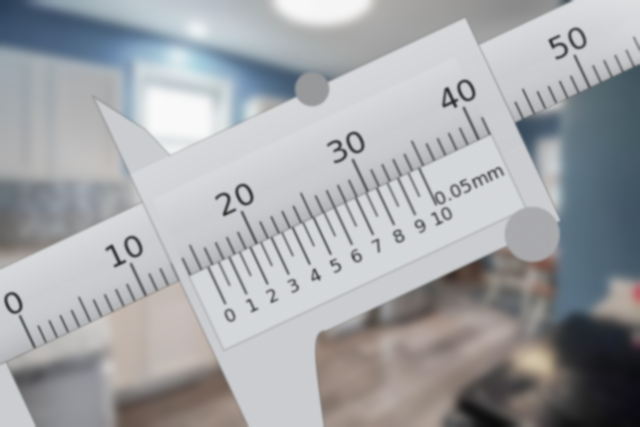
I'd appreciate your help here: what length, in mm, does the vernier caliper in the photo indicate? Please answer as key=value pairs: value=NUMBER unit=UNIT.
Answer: value=15.6 unit=mm
